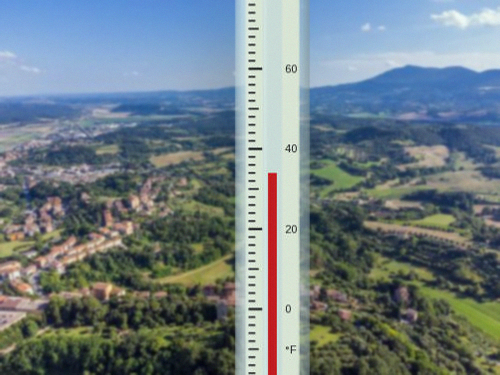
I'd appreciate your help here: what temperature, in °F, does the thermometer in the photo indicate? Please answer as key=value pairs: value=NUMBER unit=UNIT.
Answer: value=34 unit=°F
